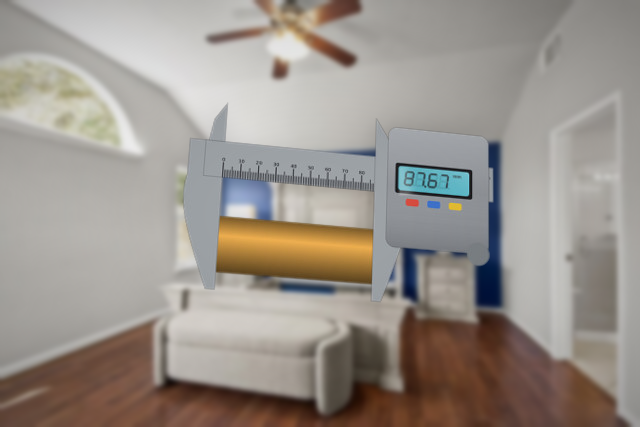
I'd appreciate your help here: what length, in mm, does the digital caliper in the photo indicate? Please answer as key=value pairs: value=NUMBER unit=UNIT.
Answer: value=87.67 unit=mm
